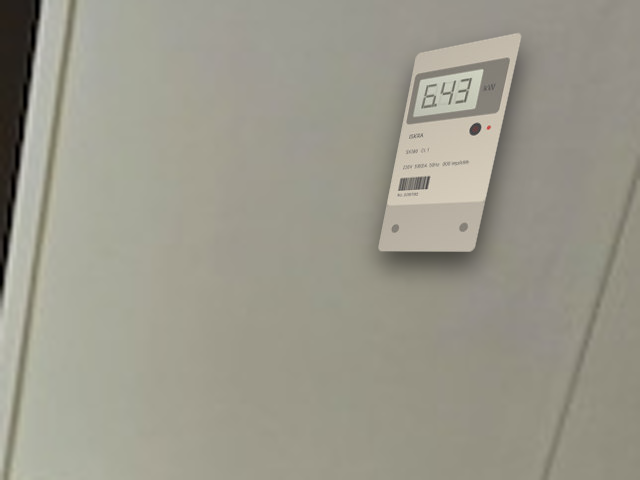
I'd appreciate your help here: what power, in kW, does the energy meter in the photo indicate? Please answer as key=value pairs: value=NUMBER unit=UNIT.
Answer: value=6.43 unit=kW
